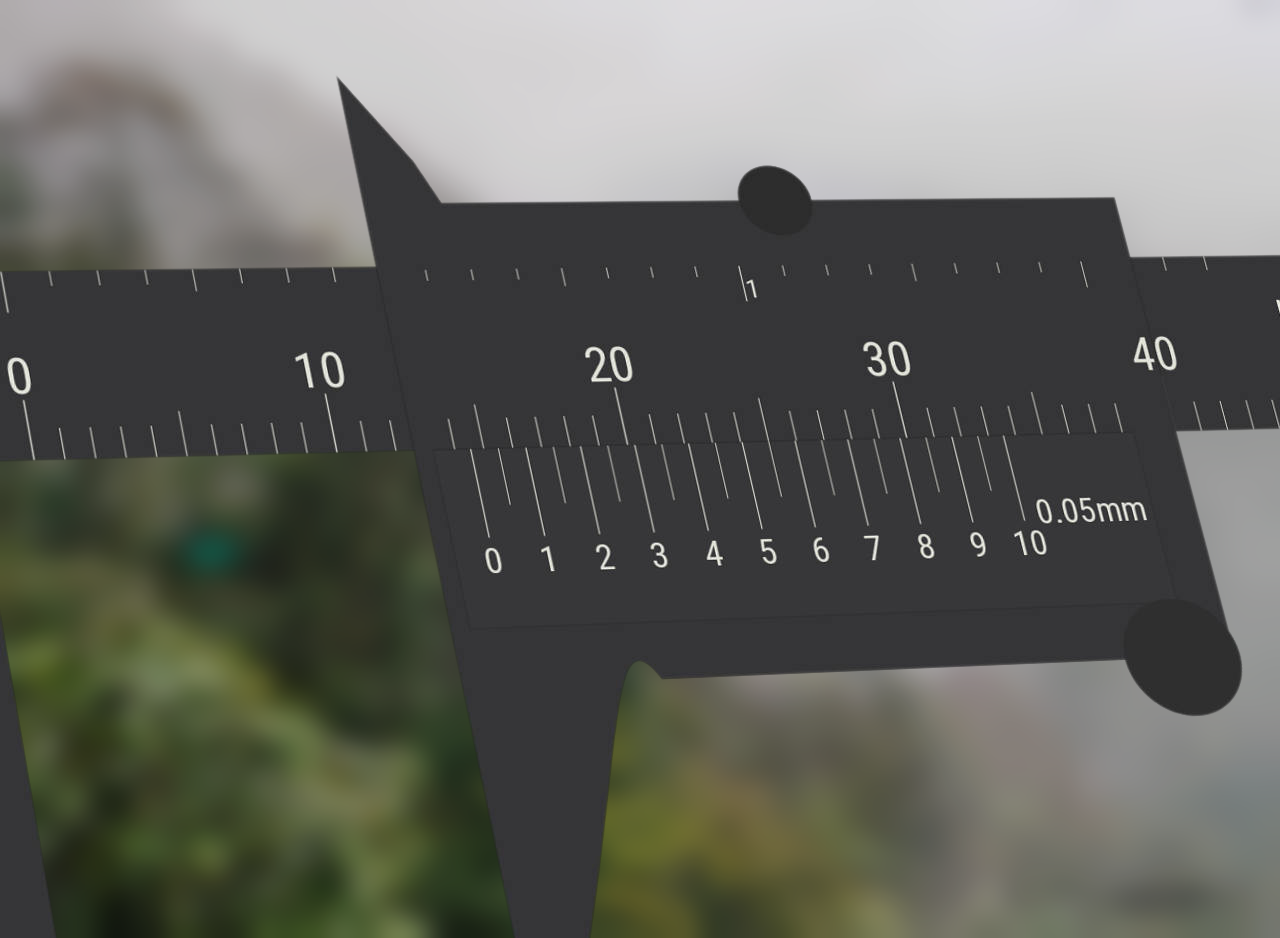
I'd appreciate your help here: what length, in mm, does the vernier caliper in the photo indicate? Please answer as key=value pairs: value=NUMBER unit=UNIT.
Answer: value=14.55 unit=mm
